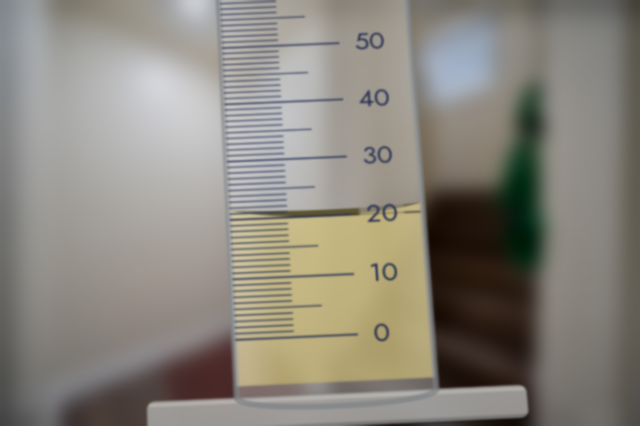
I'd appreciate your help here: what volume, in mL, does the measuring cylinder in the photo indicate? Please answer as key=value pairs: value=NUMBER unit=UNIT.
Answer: value=20 unit=mL
